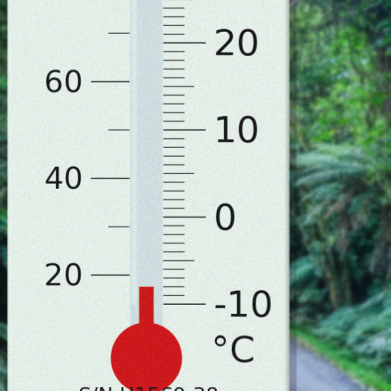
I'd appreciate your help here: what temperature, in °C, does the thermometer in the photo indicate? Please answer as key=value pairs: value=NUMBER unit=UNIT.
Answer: value=-8 unit=°C
